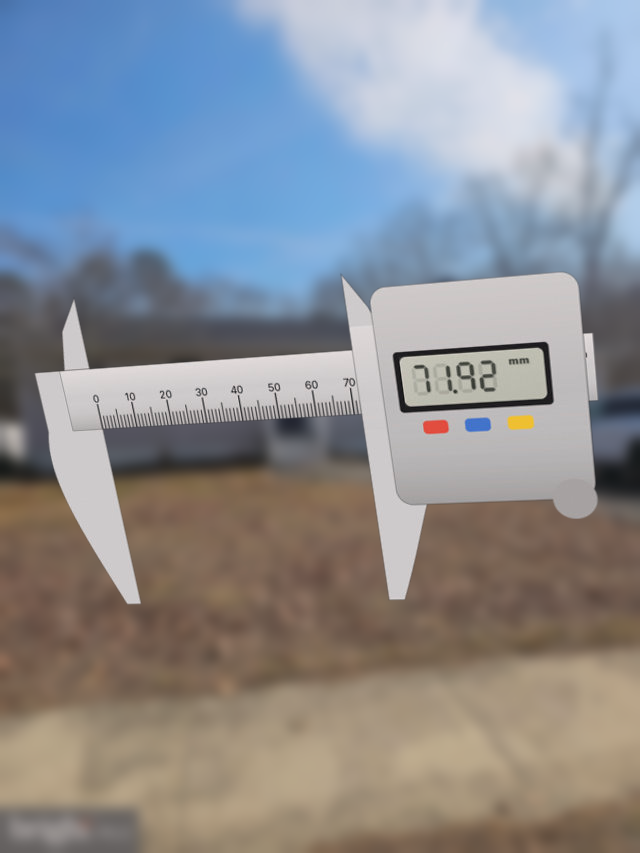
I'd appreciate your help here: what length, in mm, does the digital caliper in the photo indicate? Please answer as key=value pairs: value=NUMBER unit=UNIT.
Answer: value=71.92 unit=mm
